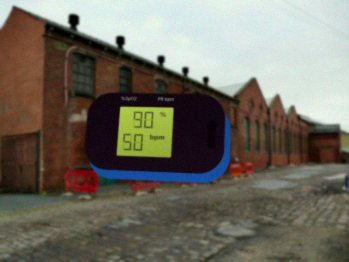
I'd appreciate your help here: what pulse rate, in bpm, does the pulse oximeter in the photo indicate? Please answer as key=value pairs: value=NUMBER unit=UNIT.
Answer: value=50 unit=bpm
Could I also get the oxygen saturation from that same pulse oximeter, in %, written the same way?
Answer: value=90 unit=%
